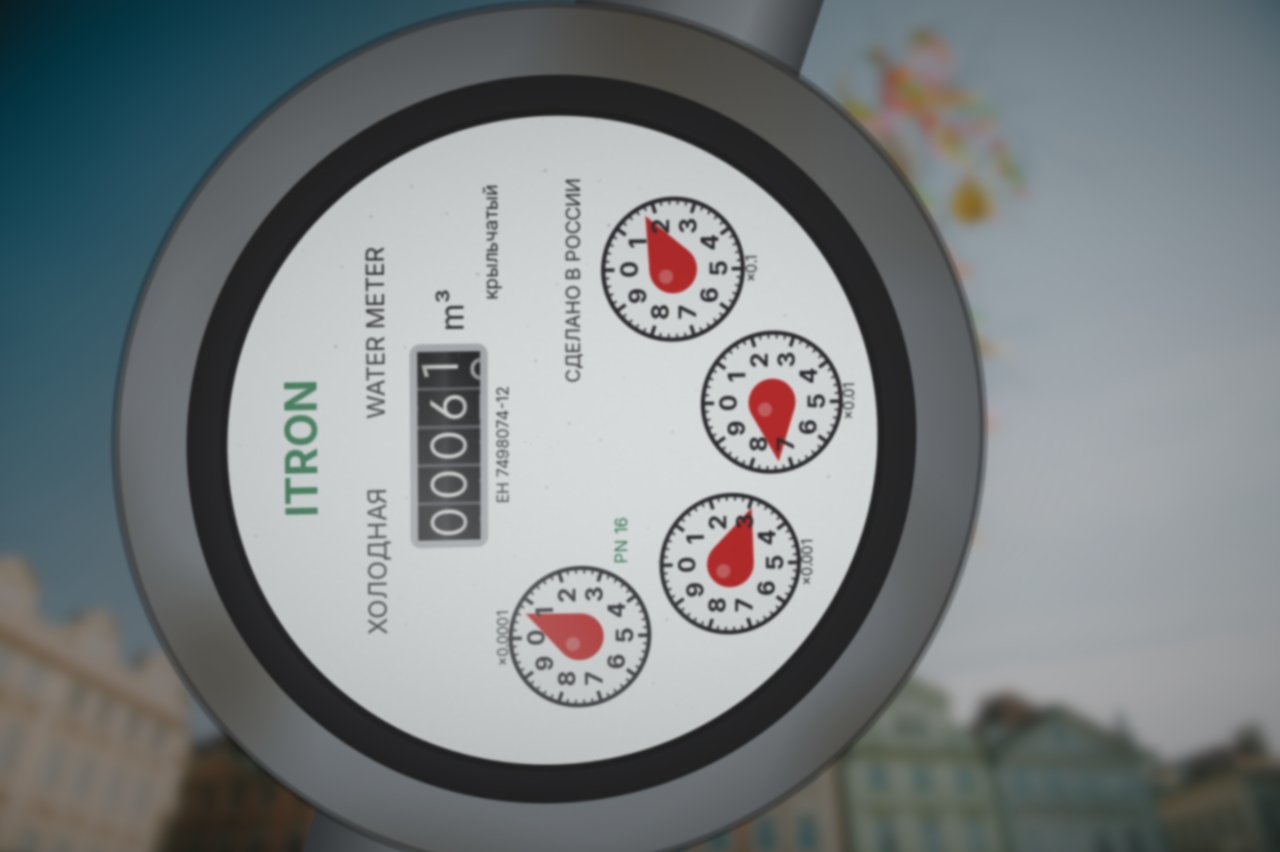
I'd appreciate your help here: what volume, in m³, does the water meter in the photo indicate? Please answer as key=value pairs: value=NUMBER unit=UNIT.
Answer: value=61.1730 unit=m³
